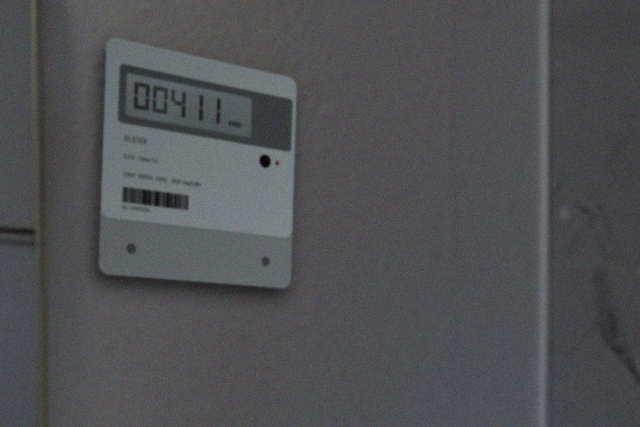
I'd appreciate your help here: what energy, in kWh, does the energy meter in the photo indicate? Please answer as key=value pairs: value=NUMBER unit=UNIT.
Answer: value=411 unit=kWh
